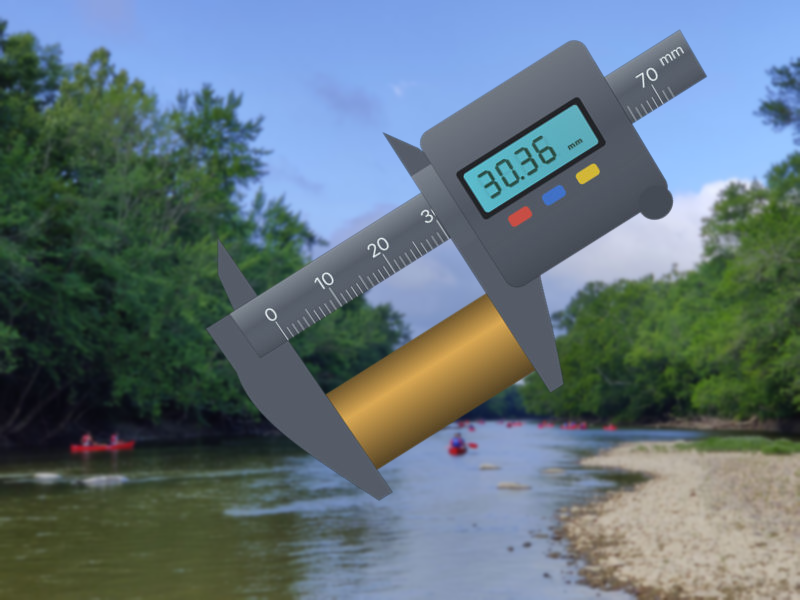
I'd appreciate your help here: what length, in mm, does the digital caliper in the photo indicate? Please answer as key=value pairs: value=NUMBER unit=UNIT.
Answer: value=30.36 unit=mm
